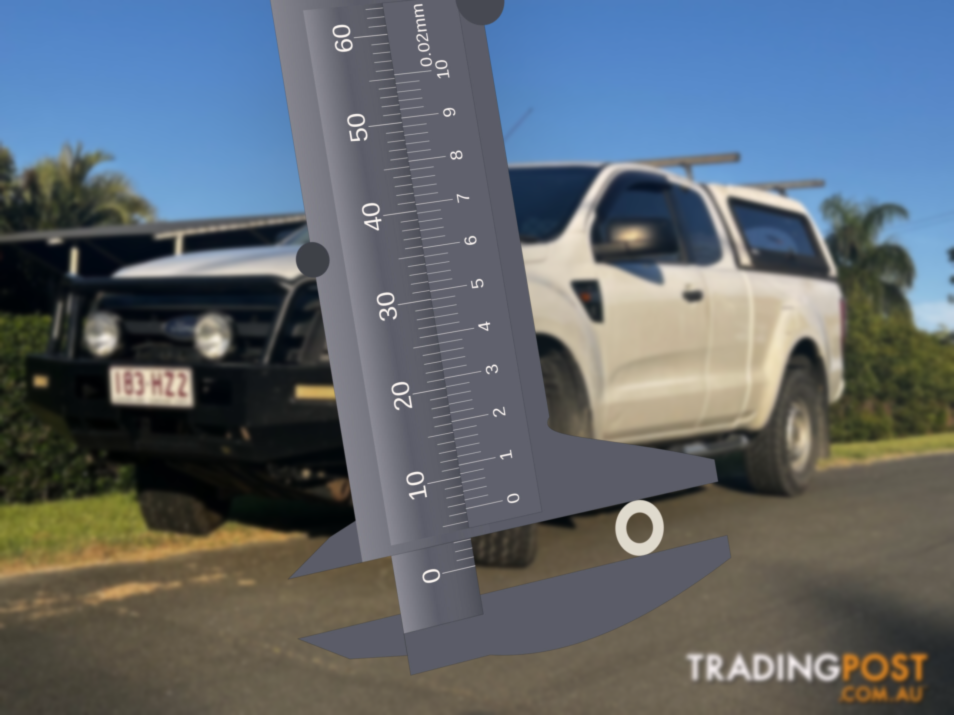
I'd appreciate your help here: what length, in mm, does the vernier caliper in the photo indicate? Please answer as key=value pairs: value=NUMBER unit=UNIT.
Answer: value=6.4 unit=mm
